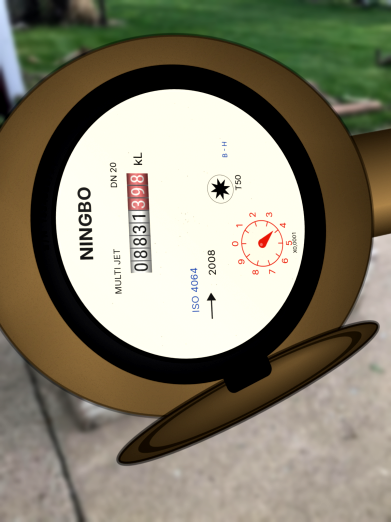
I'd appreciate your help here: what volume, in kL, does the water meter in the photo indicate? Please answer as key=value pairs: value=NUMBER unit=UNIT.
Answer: value=8831.3983 unit=kL
